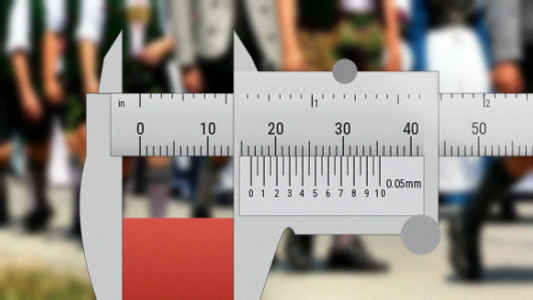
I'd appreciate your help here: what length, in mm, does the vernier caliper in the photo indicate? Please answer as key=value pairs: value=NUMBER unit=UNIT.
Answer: value=16.4 unit=mm
